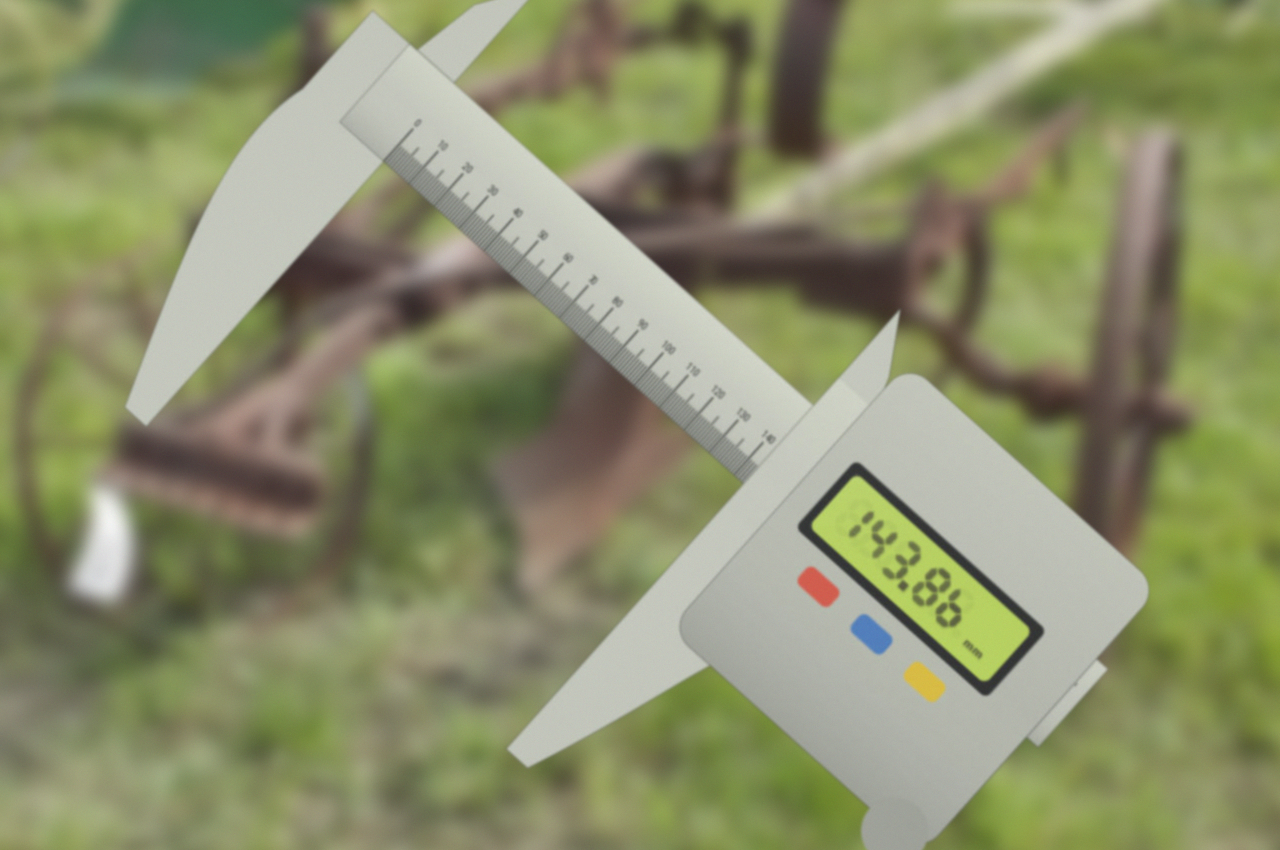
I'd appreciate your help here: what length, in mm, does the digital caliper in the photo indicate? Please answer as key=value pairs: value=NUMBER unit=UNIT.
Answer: value=143.86 unit=mm
